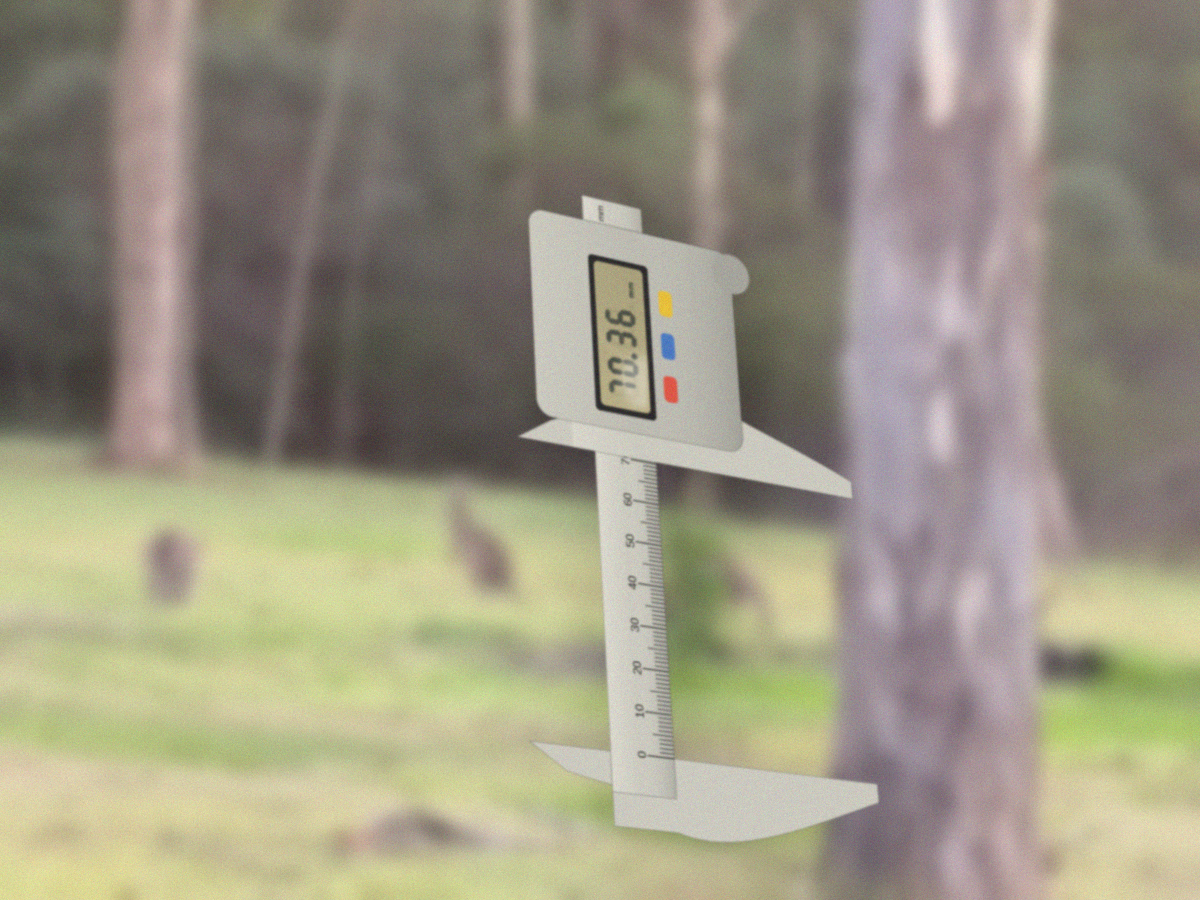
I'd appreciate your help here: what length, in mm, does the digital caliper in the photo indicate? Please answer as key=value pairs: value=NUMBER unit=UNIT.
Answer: value=70.36 unit=mm
